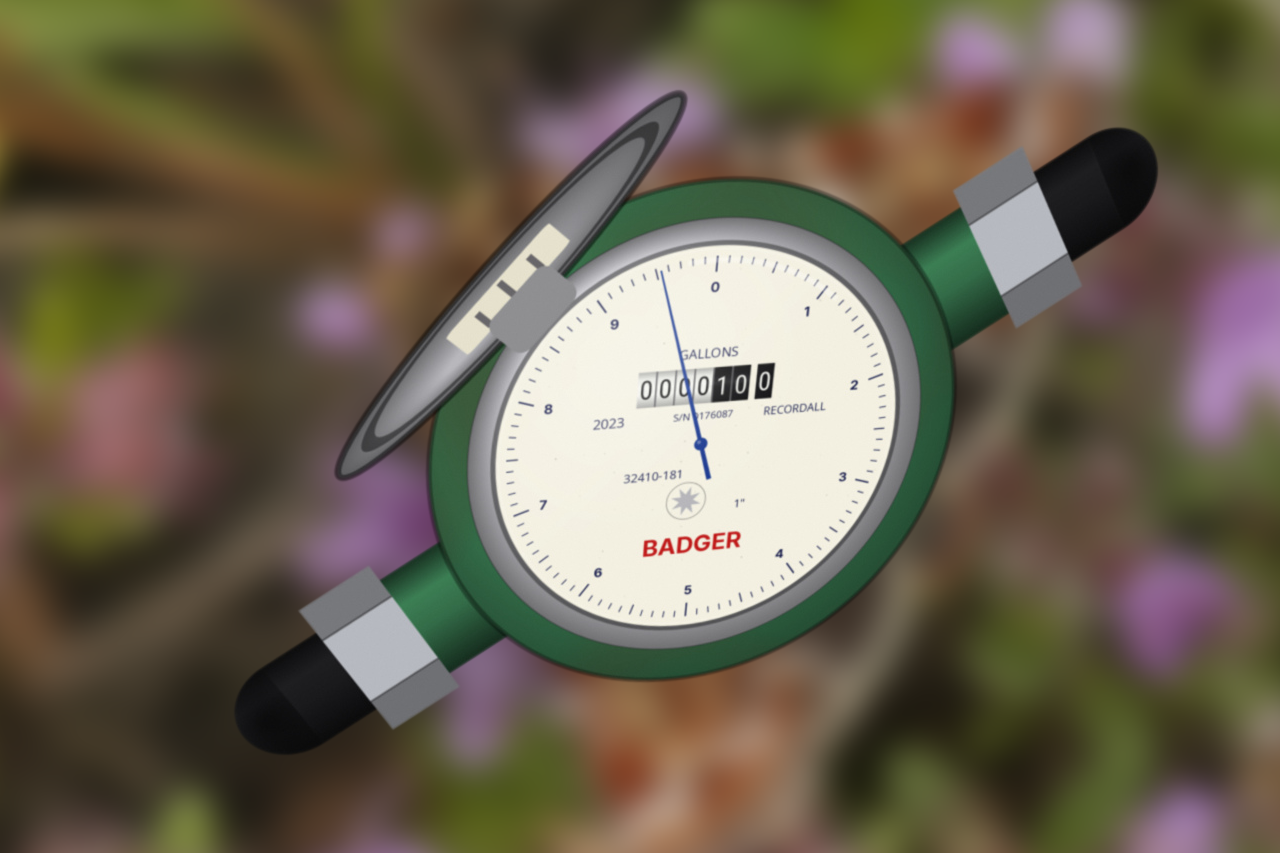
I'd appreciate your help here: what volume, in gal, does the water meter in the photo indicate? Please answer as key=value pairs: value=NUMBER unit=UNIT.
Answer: value=99.5 unit=gal
